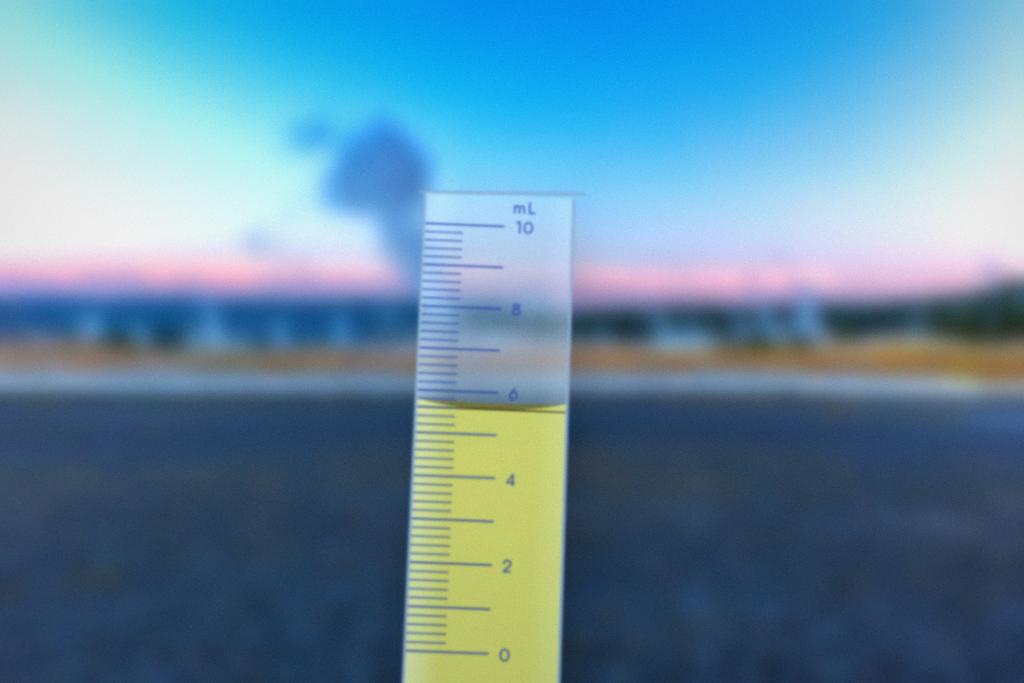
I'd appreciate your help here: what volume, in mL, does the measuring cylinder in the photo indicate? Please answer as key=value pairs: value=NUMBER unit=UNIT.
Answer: value=5.6 unit=mL
